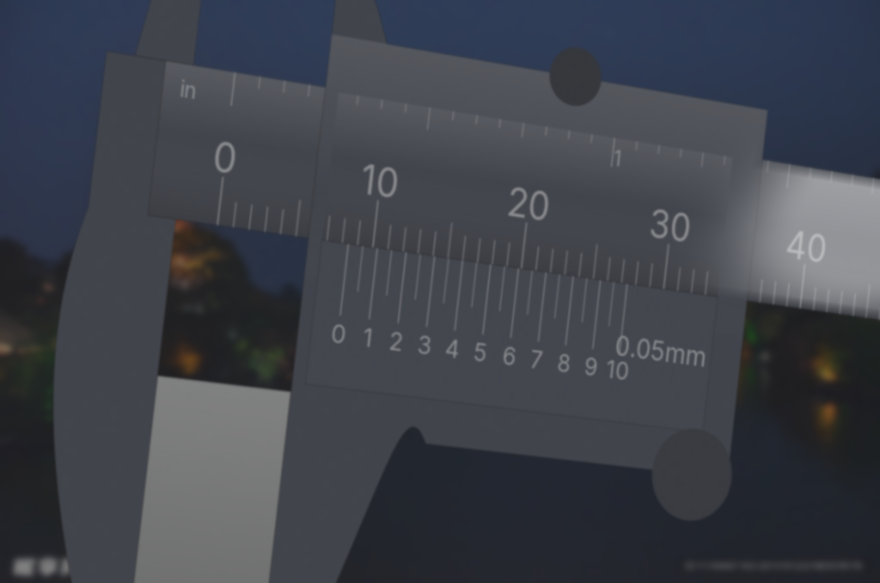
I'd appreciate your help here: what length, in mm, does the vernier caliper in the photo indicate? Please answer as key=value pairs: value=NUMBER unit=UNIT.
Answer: value=8.4 unit=mm
